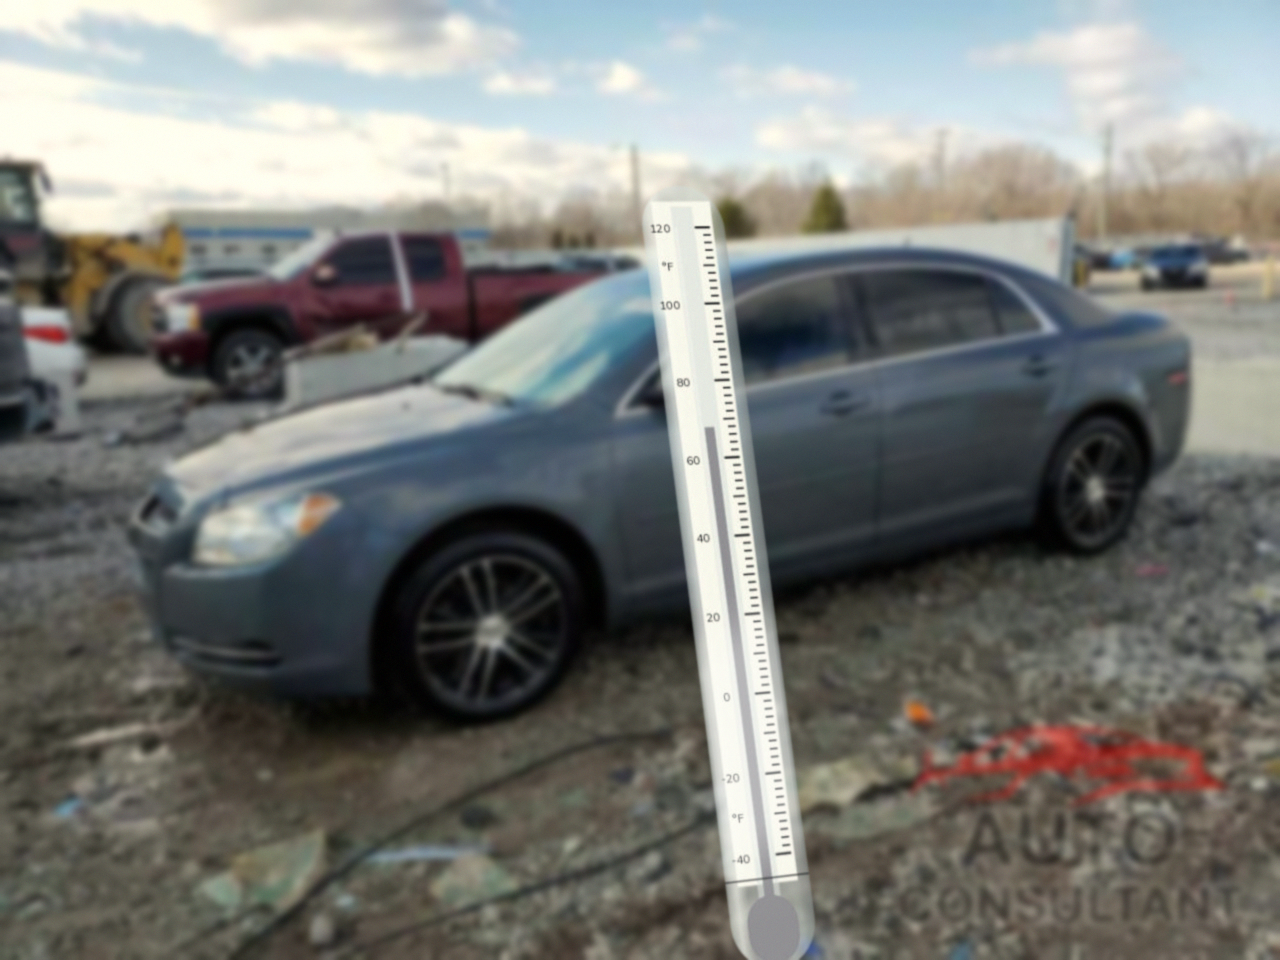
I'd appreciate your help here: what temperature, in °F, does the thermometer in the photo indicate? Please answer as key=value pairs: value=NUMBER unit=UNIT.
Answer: value=68 unit=°F
